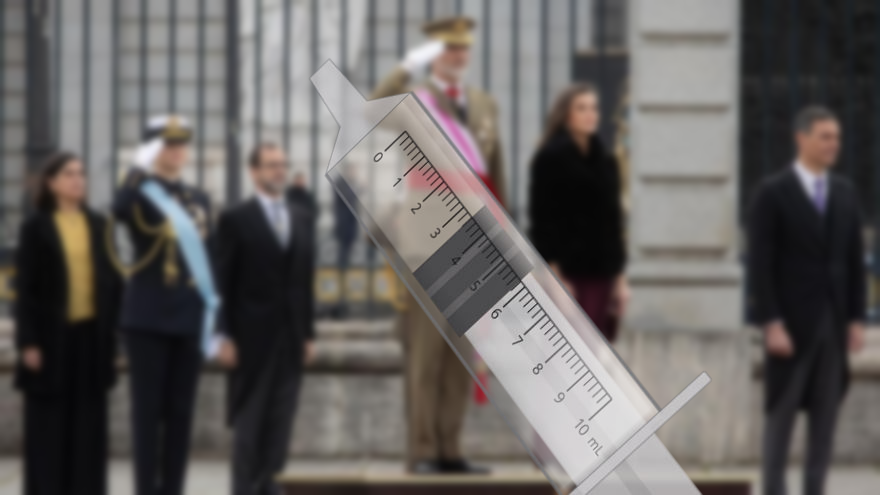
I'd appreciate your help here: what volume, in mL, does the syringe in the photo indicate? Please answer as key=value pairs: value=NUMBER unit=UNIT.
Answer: value=3.4 unit=mL
